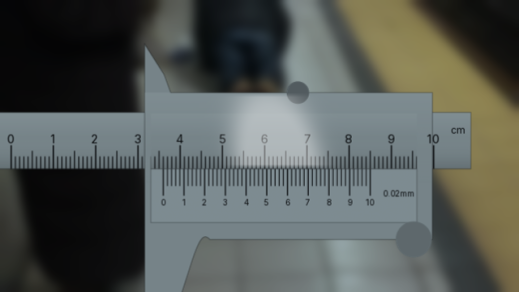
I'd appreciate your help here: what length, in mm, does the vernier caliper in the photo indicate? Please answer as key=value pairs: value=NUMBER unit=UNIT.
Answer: value=36.0 unit=mm
